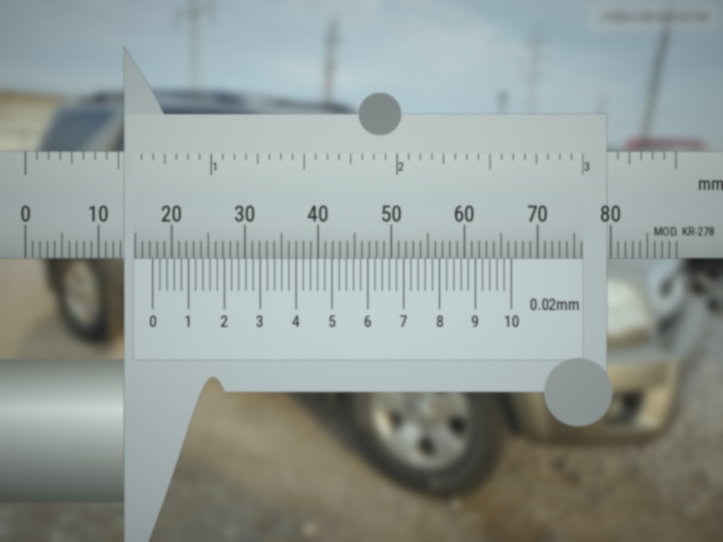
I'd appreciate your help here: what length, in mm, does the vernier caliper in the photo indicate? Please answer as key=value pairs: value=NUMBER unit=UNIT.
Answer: value=17.4 unit=mm
